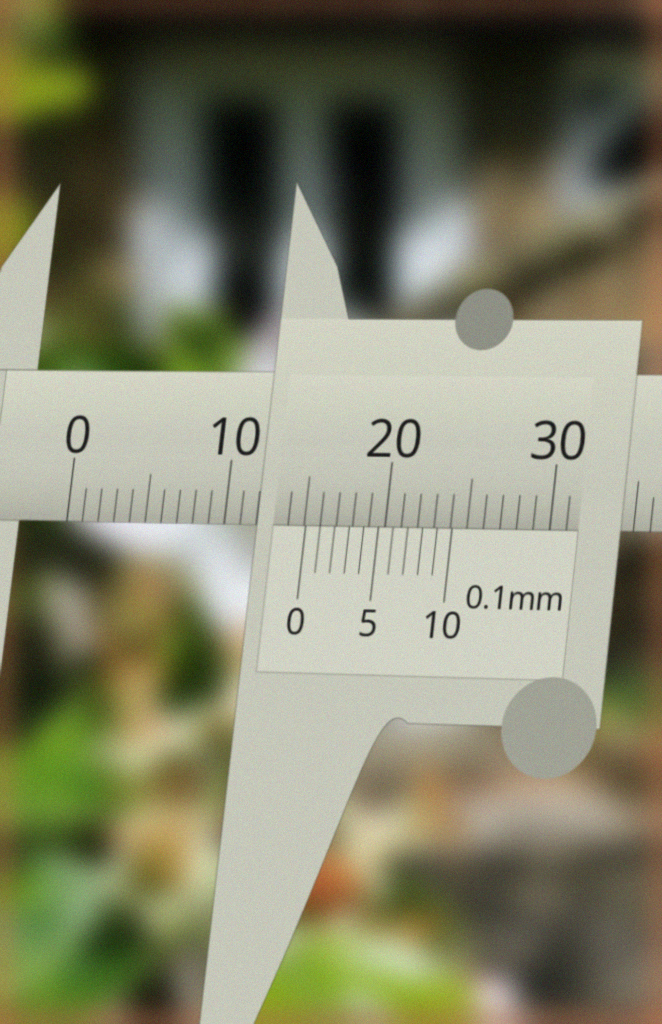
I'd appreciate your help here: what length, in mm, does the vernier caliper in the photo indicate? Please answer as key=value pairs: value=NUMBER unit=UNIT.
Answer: value=15.1 unit=mm
